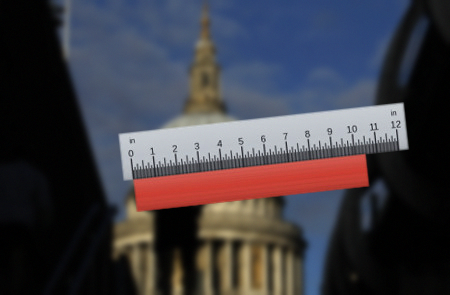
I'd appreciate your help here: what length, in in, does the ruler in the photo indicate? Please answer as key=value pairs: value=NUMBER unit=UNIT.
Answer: value=10.5 unit=in
